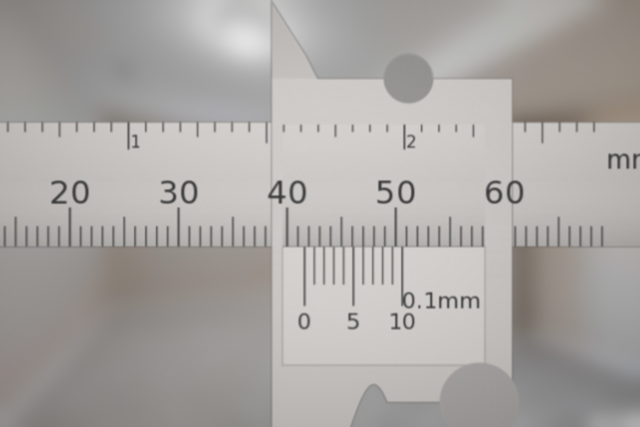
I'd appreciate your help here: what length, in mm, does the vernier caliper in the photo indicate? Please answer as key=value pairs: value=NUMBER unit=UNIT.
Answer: value=41.6 unit=mm
